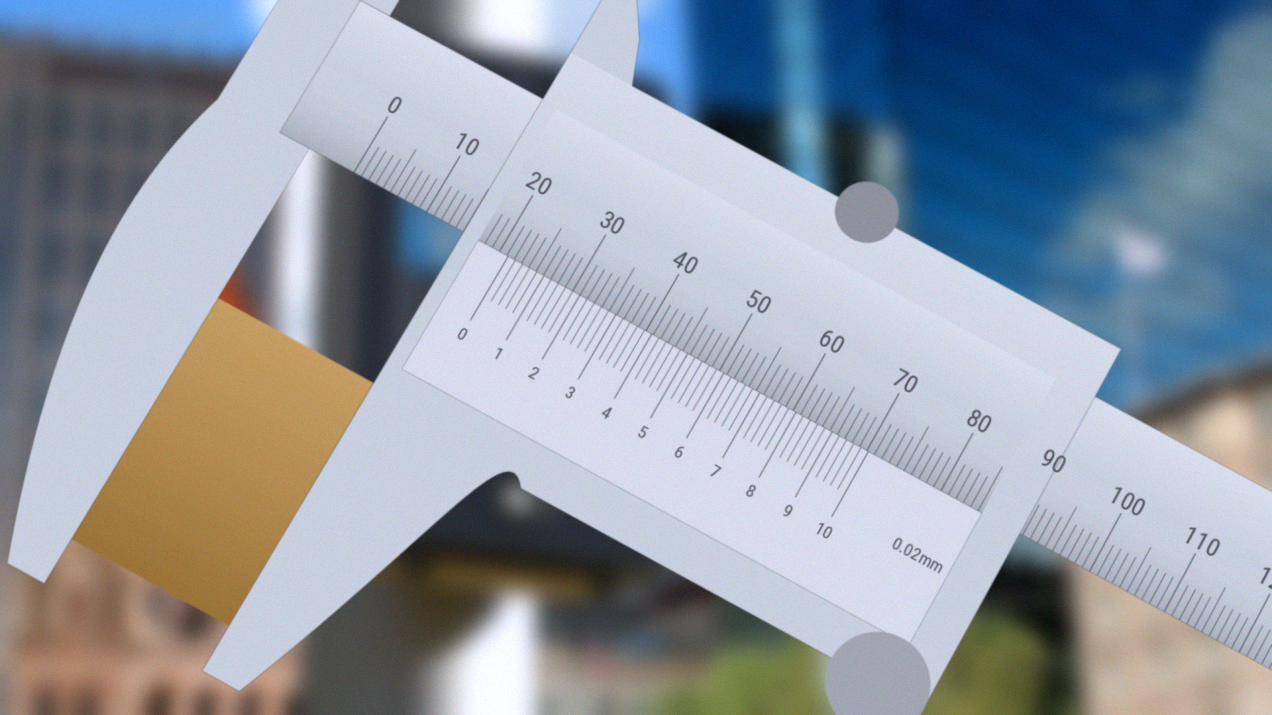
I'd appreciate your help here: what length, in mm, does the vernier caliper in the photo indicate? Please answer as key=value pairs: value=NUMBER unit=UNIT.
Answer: value=21.2 unit=mm
